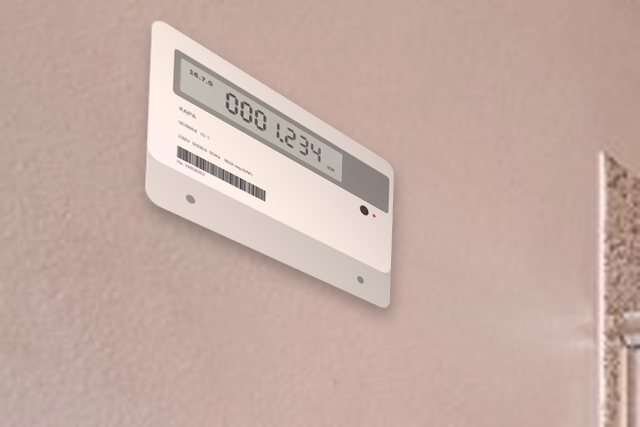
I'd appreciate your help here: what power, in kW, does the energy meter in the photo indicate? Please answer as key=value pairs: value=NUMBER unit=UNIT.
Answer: value=1.234 unit=kW
